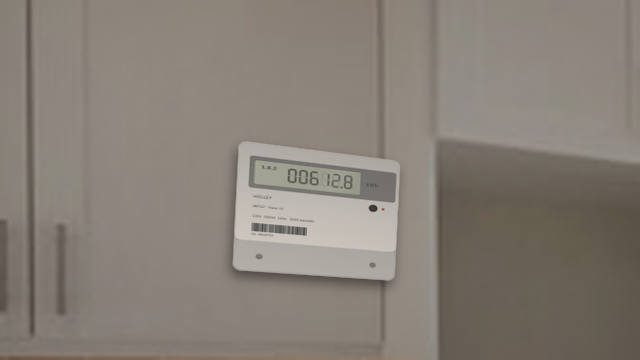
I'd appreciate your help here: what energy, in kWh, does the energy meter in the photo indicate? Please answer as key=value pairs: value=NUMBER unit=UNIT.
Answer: value=612.8 unit=kWh
